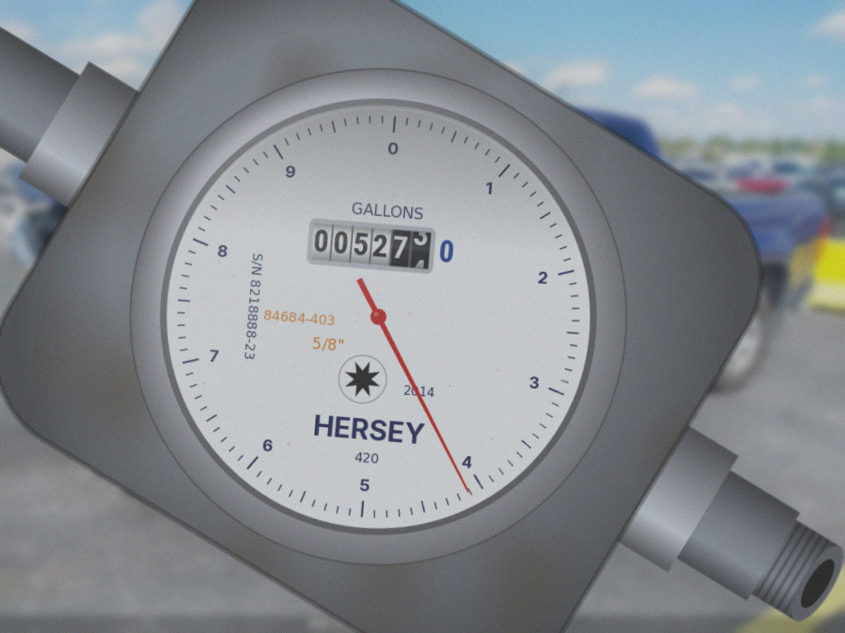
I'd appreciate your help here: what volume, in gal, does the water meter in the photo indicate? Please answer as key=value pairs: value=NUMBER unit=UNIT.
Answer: value=52734.1 unit=gal
